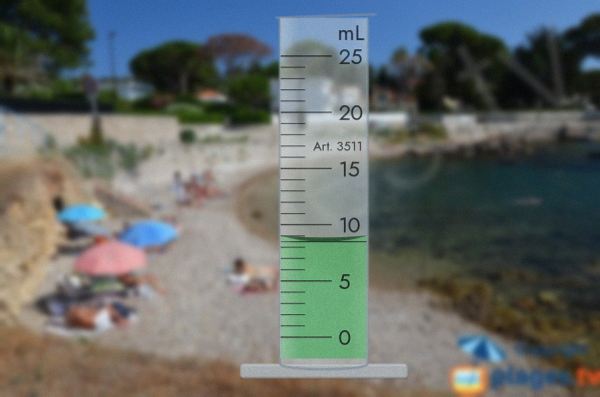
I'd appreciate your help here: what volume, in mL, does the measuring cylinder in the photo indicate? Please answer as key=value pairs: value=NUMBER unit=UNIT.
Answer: value=8.5 unit=mL
